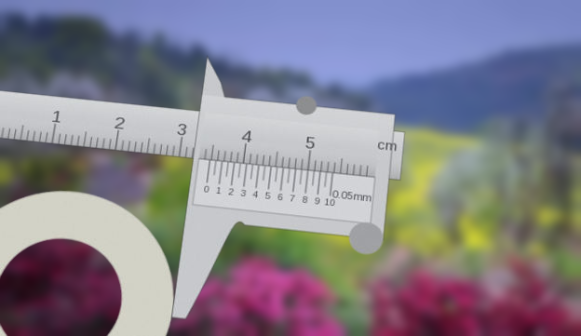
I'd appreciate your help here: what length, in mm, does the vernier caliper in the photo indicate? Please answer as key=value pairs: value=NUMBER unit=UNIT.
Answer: value=34.8 unit=mm
